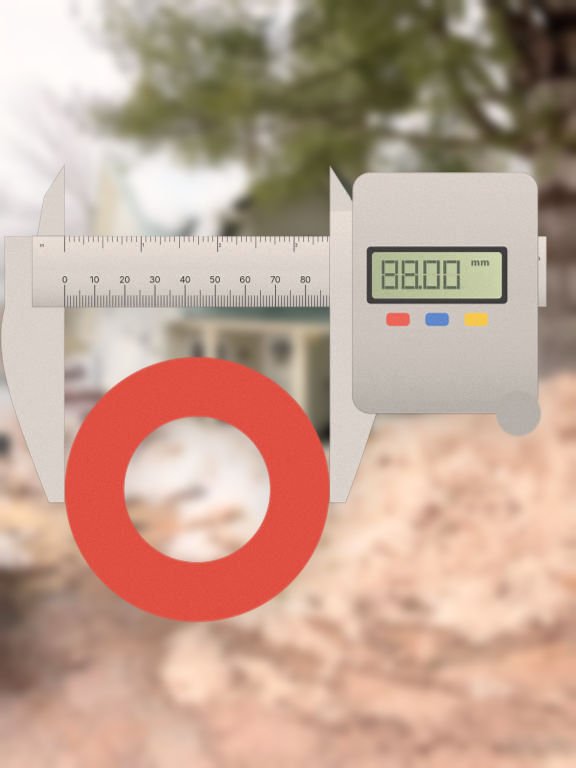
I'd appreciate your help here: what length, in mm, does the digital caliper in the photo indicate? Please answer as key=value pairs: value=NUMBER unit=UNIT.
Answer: value=88.00 unit=mm
